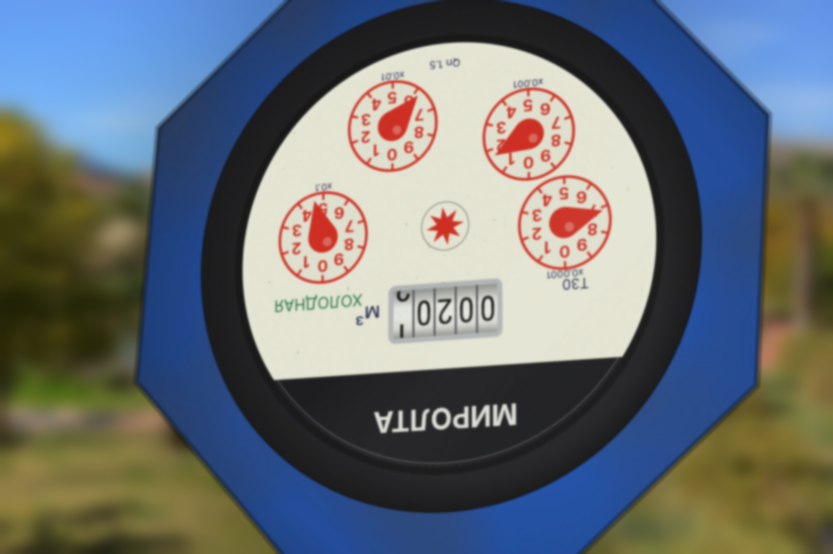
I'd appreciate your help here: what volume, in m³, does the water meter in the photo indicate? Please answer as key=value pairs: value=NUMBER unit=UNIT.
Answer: value=201.4617 unit=m³
